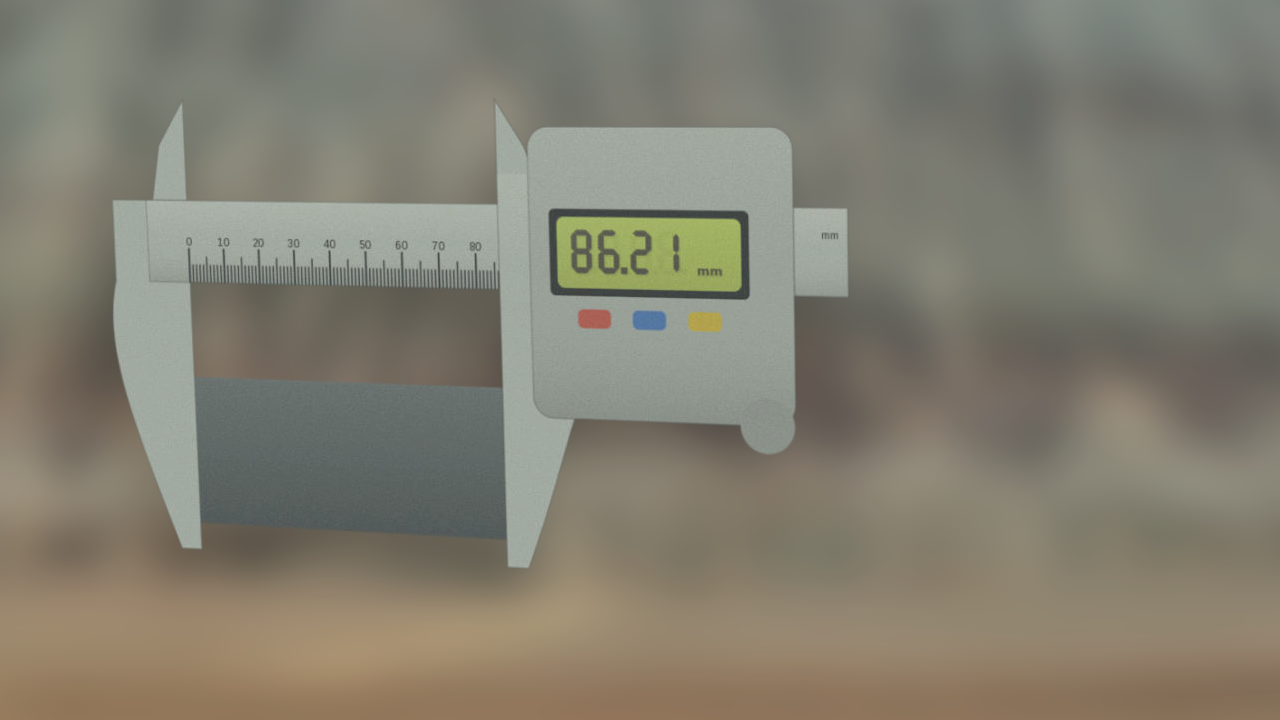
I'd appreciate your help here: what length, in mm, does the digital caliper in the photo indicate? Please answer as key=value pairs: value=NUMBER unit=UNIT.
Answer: value=86.21 unit=mm
